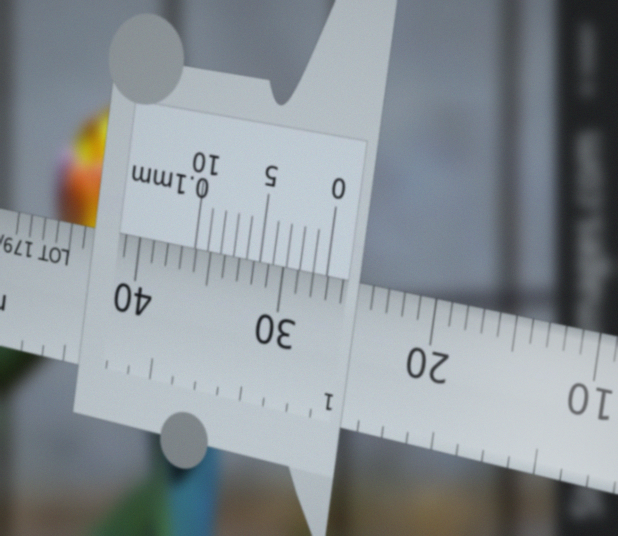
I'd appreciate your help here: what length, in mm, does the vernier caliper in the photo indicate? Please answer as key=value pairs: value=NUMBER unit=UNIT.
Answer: value=27.1 unit=mm
